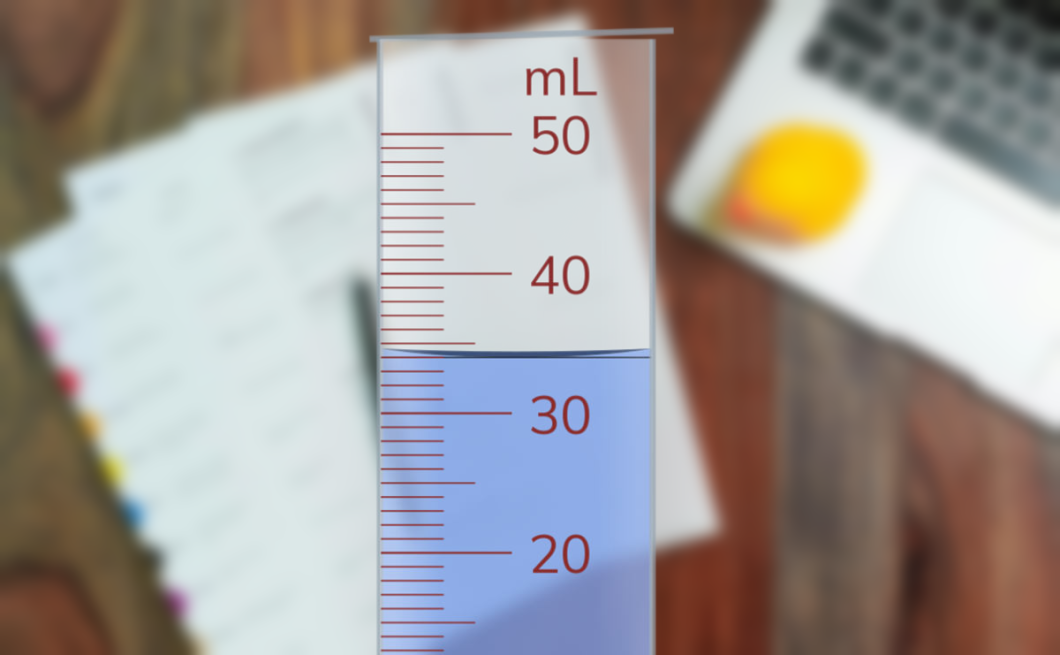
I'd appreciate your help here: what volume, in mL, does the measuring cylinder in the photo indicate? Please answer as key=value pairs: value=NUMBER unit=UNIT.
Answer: value=34 unit=mL
